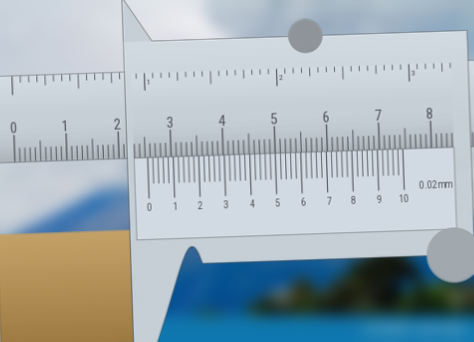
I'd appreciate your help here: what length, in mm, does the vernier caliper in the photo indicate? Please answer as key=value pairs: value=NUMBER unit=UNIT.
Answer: value=25.5 unit=mm
